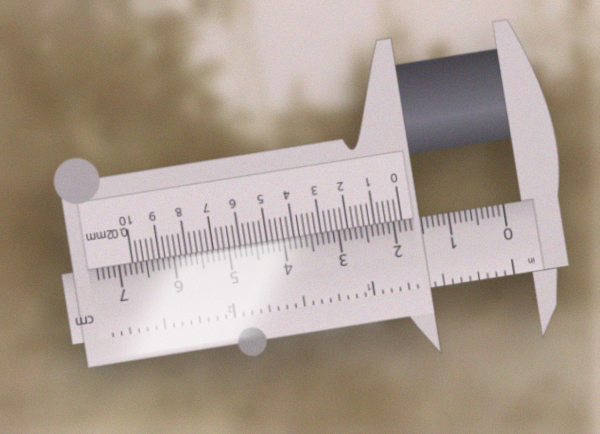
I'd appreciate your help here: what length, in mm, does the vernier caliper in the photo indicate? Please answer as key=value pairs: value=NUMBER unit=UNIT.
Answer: value=18.5 unit=mm
